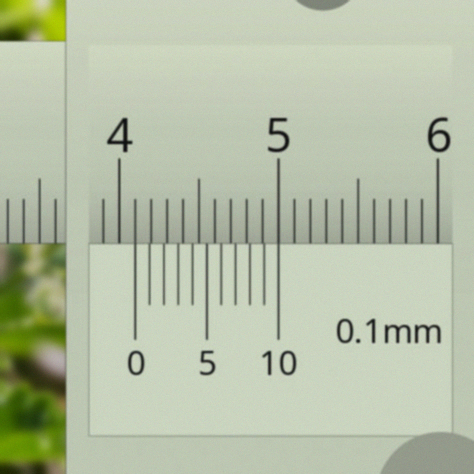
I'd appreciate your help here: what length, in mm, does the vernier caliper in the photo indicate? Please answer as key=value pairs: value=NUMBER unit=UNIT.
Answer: value=41.0 unit=mm
